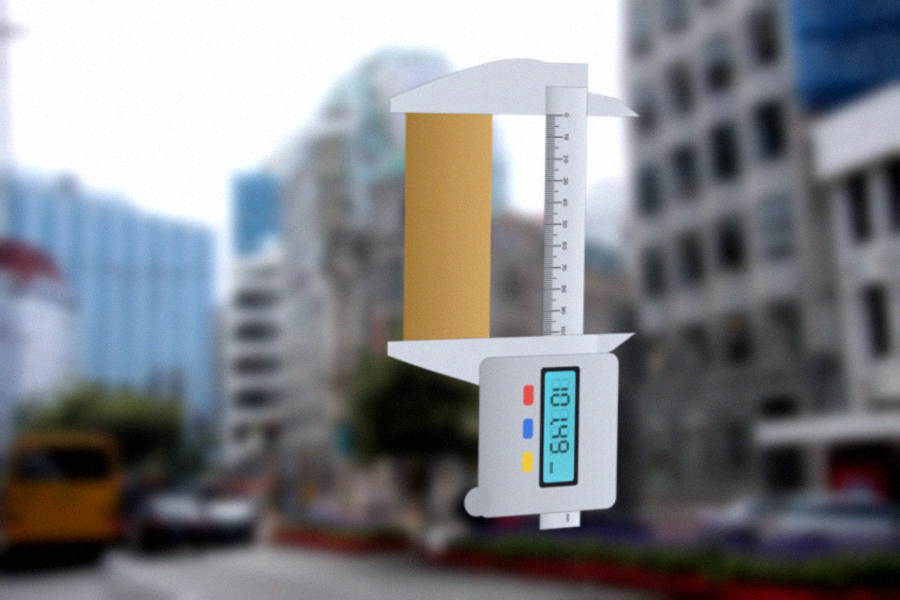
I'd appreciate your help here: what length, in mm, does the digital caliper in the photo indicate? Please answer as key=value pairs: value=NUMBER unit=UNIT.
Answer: value=101.49 unit=mm
